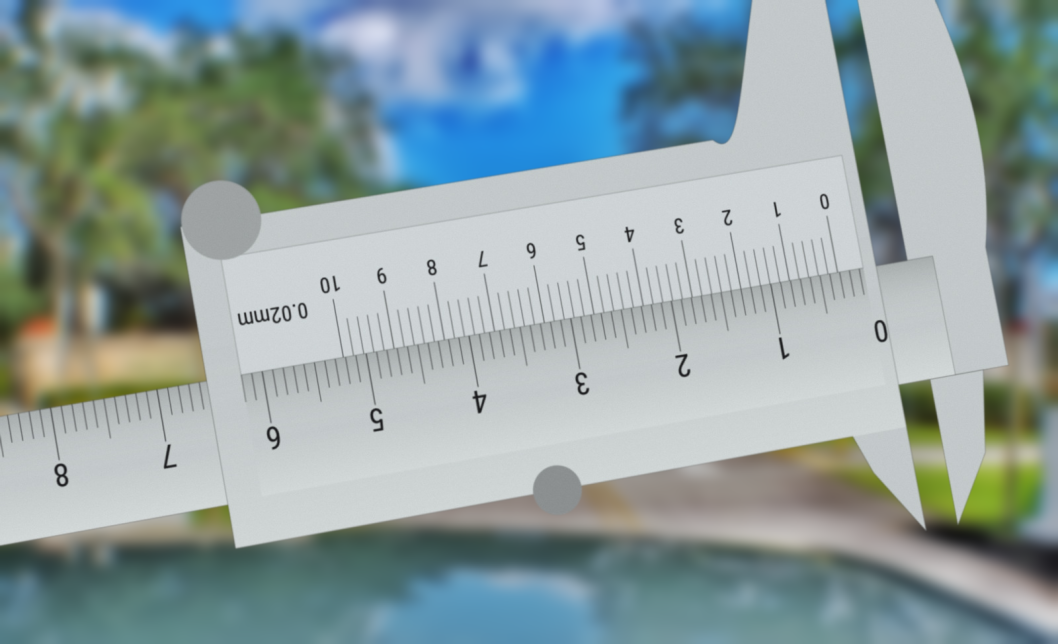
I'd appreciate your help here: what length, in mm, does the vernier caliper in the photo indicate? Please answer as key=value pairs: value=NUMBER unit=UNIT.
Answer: value=3.2 unit=mm
